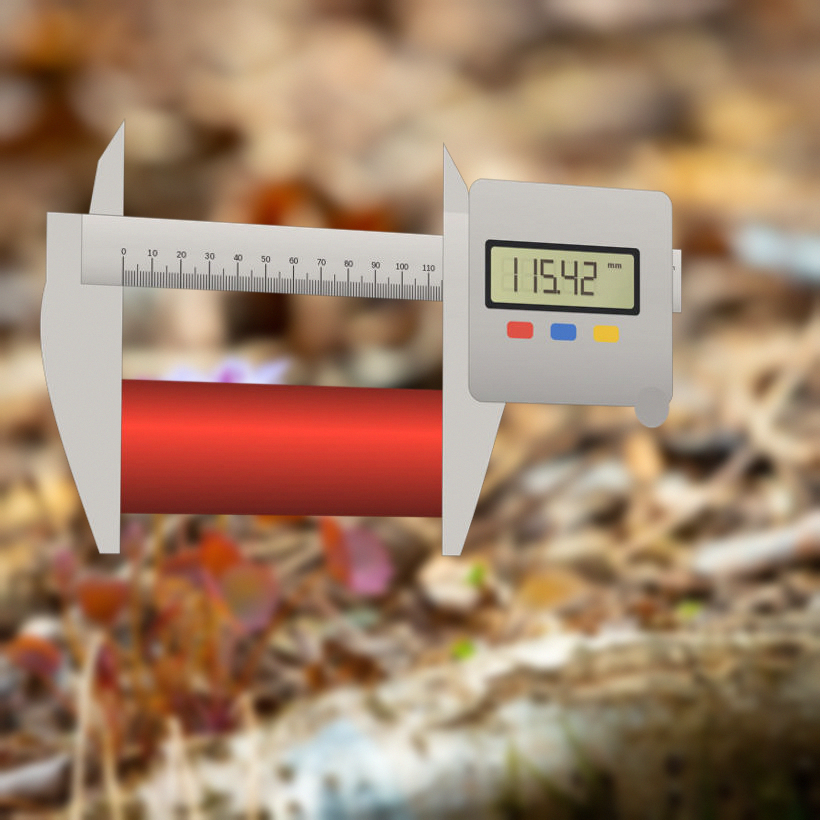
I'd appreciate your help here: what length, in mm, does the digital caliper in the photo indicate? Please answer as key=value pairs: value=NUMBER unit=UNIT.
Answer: value=115.42 unit=mm
